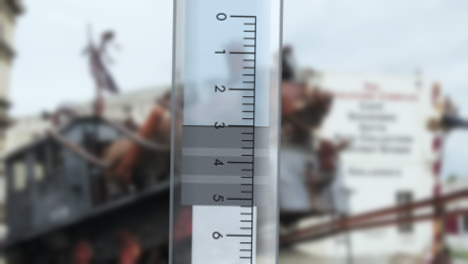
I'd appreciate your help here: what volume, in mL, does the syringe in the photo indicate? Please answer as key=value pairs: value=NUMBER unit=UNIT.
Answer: value=3 unit=mL
